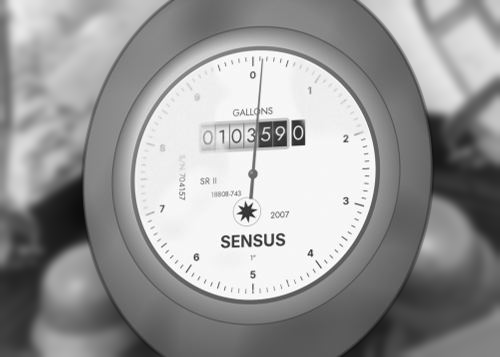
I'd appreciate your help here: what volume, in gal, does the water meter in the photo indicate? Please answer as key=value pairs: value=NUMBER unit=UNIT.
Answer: value=103590.1 unit=gal
